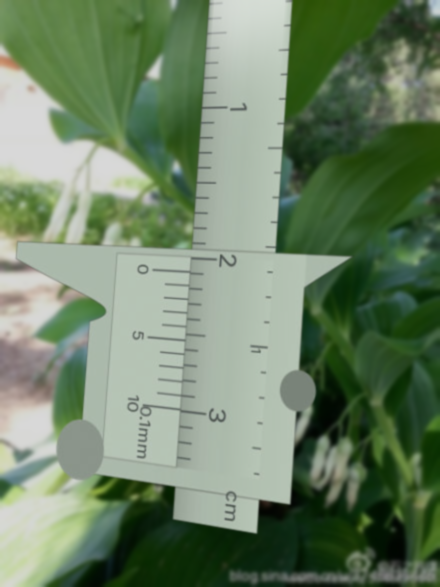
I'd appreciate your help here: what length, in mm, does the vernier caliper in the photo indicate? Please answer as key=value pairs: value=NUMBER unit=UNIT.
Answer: value=20.9 unit=mm
